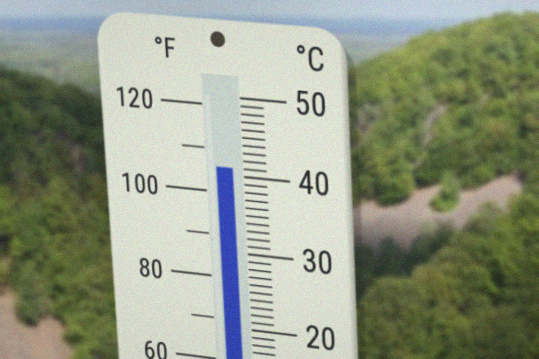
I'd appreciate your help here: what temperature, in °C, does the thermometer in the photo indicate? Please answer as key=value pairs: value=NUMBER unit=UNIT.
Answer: value=41 unit=°C
